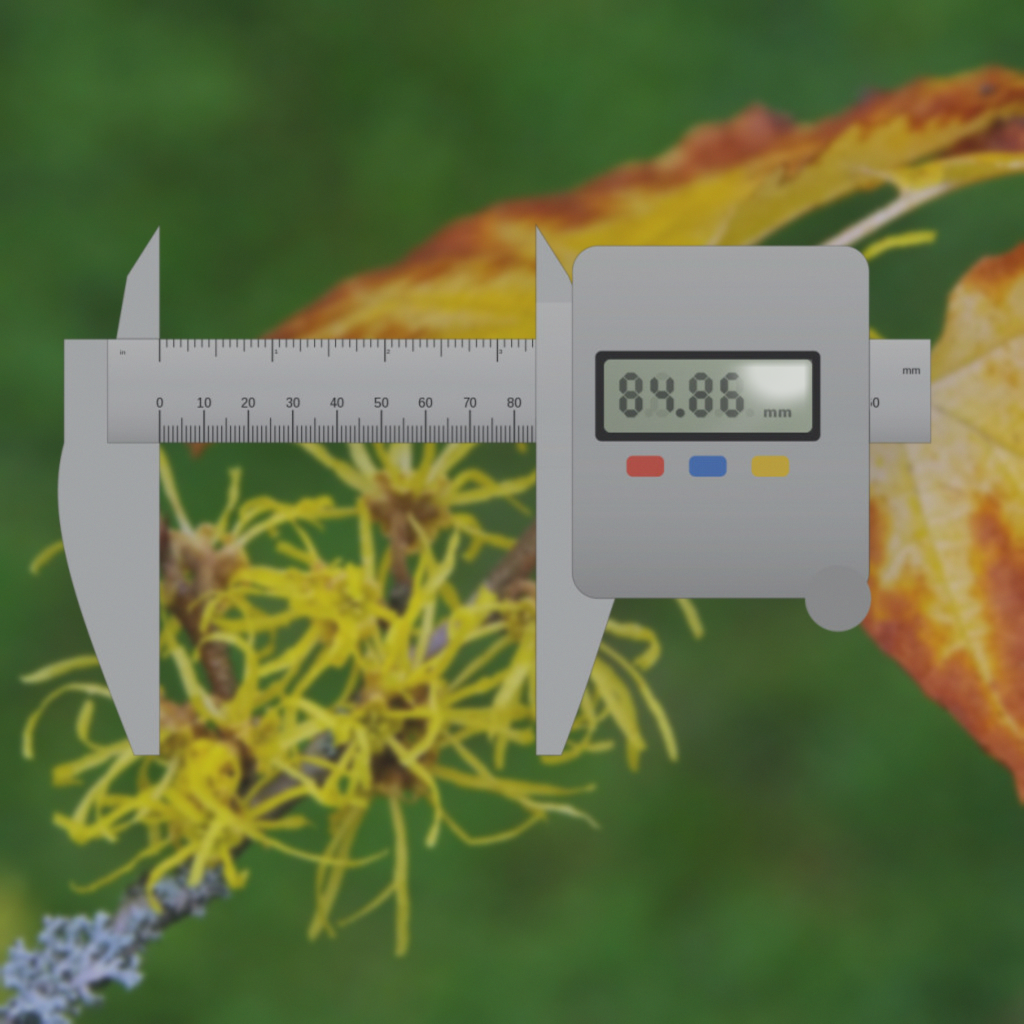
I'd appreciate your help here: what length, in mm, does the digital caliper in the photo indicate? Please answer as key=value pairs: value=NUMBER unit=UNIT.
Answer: value=84.86 unit=mm
